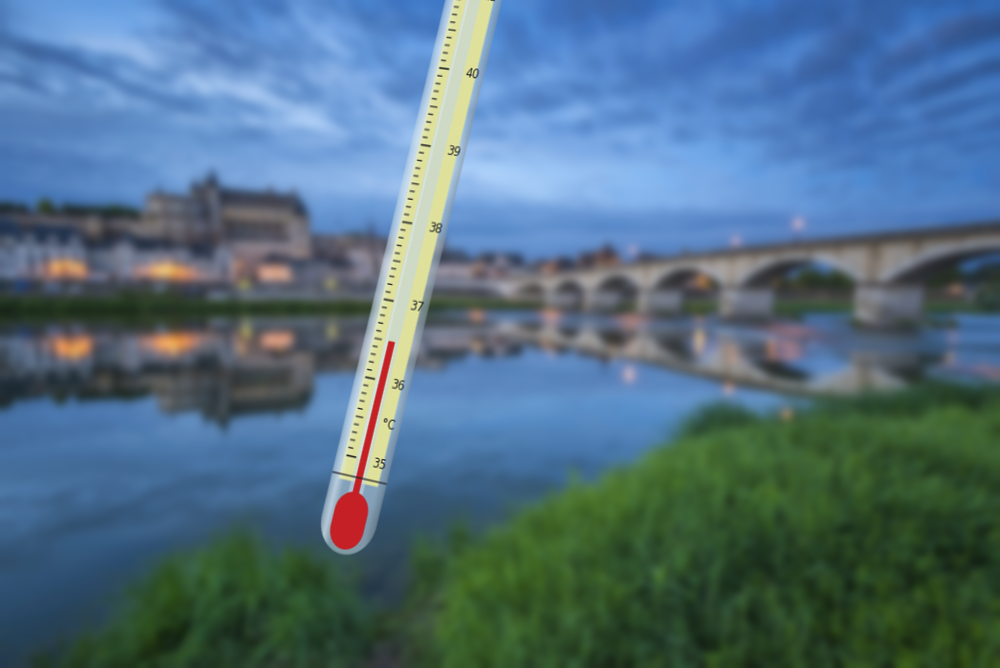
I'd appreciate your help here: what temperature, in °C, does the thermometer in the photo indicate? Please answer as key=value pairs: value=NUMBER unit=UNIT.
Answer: value=36.5 unit=°C
